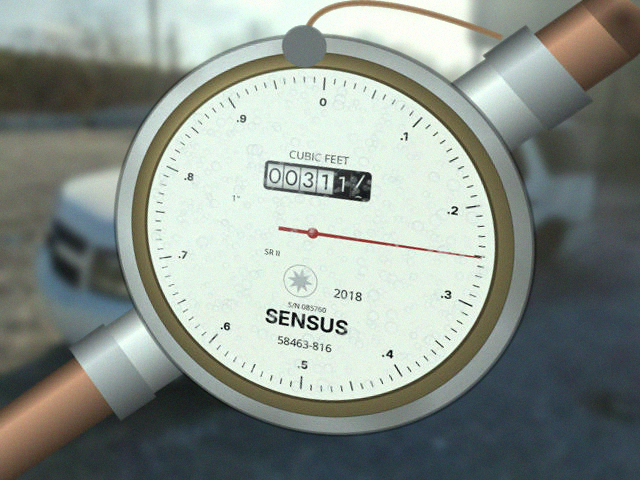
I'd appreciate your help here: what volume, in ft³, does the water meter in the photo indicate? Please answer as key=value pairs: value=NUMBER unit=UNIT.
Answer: value=3117.25 unit=ft³
